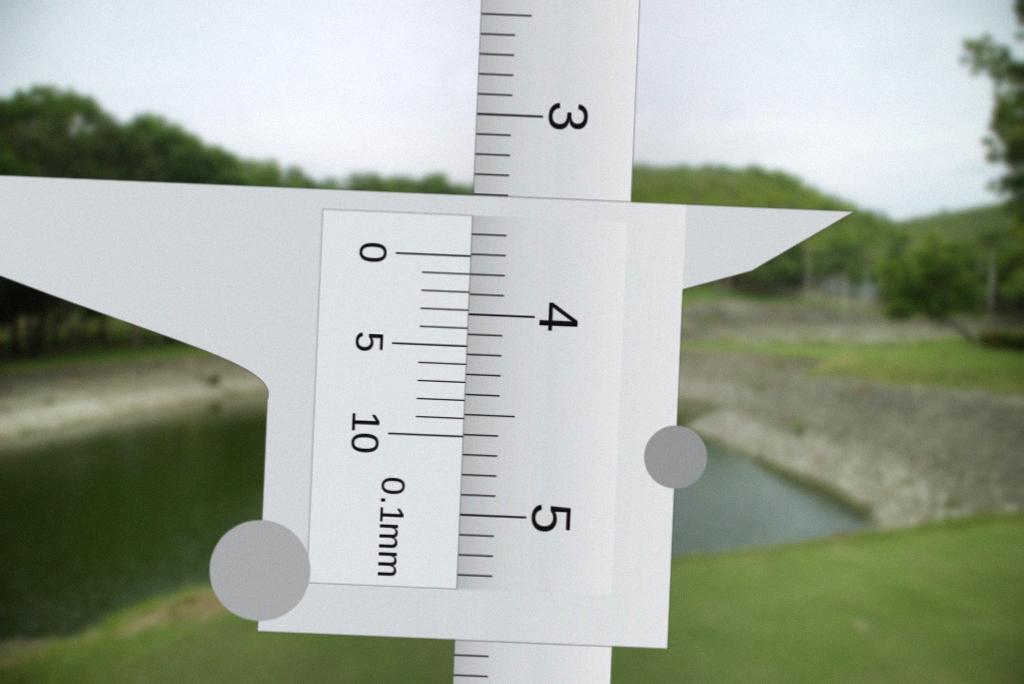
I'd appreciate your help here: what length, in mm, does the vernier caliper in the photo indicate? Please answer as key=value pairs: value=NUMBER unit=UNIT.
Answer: value=37.1 unit=mm
